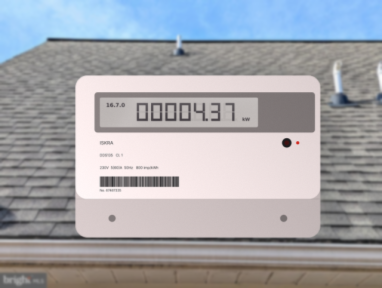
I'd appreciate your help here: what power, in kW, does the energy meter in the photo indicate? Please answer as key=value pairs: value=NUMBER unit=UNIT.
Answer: value=4.37 unit=kW
